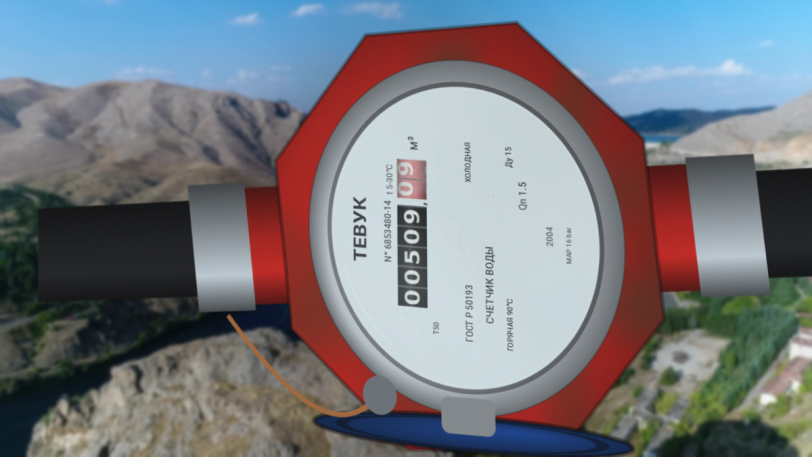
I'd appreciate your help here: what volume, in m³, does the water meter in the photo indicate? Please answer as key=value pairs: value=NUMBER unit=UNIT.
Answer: value=509.09 unit=m³
